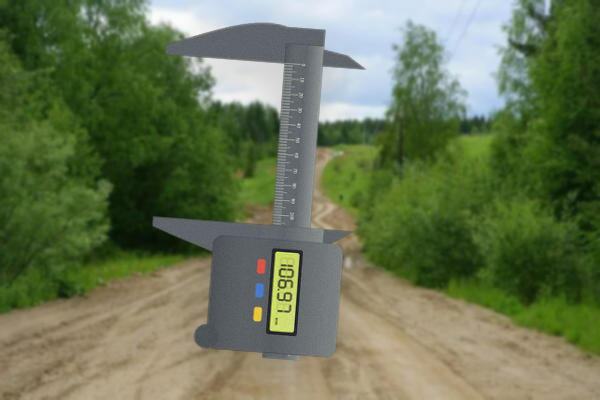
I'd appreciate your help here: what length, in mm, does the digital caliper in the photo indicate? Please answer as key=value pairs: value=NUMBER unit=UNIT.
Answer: value=106.97 unit=mm
